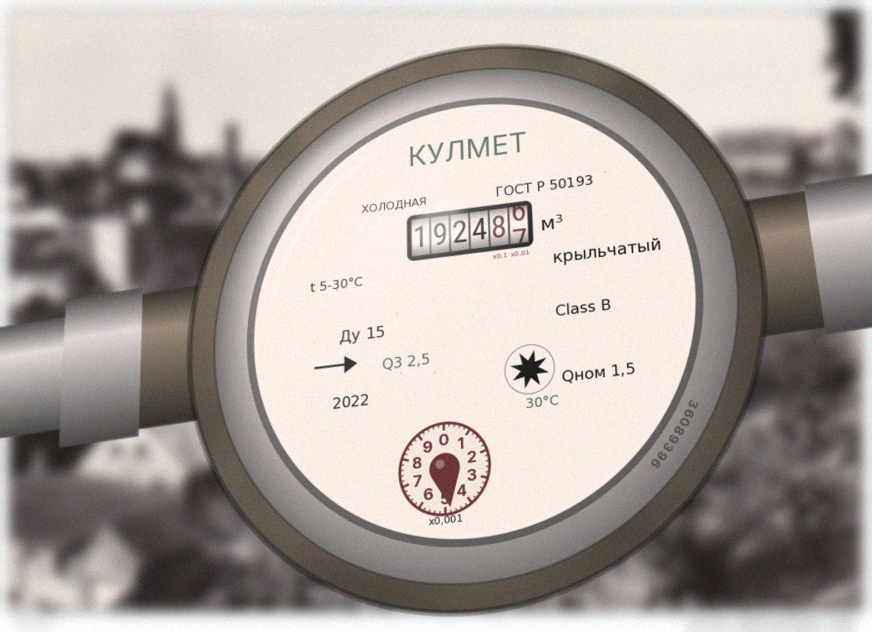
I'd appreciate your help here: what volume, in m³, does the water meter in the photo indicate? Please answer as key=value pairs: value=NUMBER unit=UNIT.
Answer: value=1924.864 unit=m³
